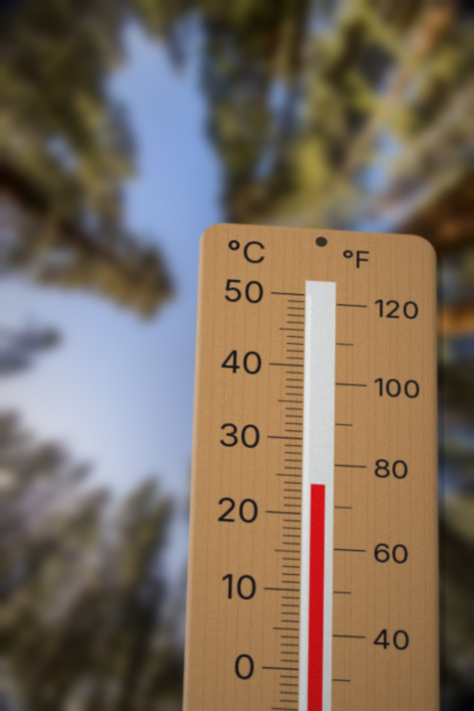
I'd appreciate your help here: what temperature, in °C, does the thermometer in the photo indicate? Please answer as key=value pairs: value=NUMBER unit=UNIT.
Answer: value=24 unit=°C
